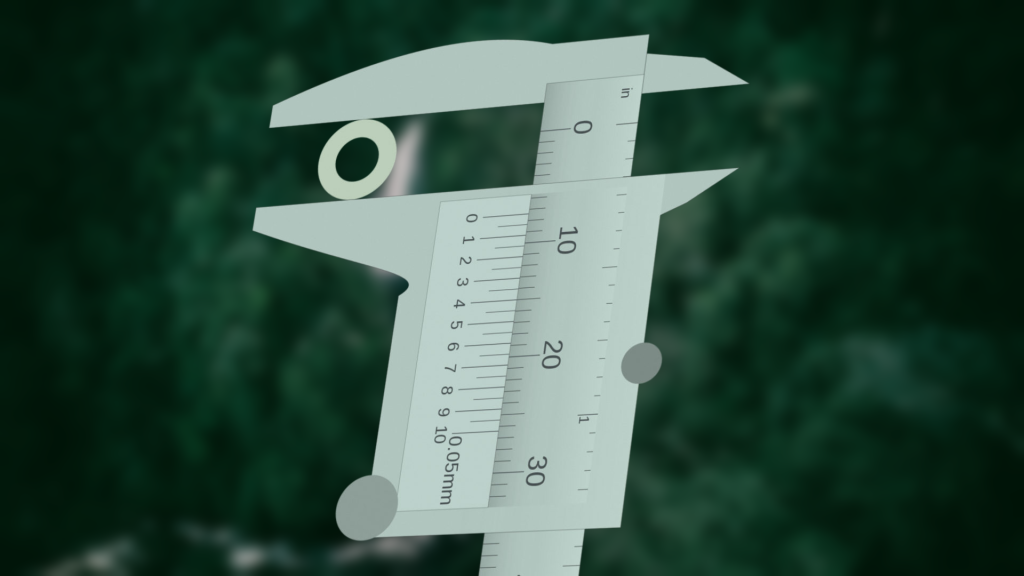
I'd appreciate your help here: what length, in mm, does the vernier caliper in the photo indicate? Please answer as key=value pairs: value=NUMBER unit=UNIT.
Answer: value=7.4 unit=mm
